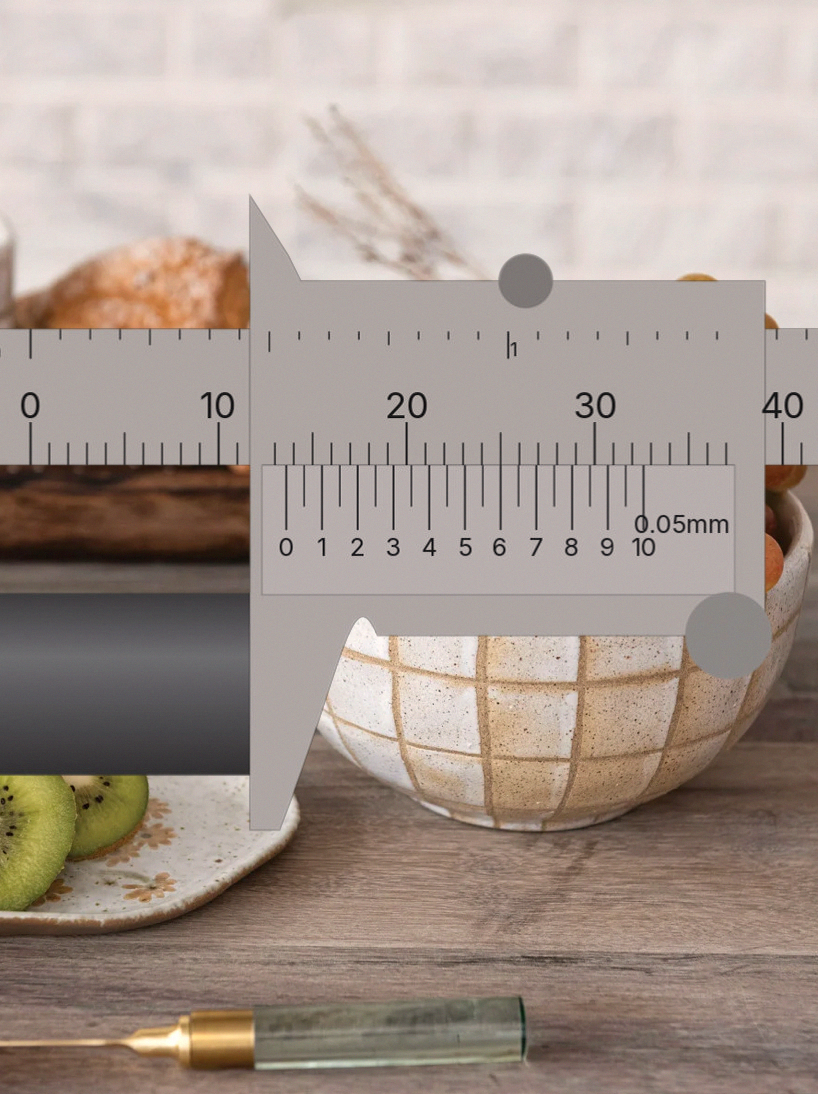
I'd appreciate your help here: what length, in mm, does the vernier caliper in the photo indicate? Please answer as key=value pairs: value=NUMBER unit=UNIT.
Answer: value=13.6 unit=mm
